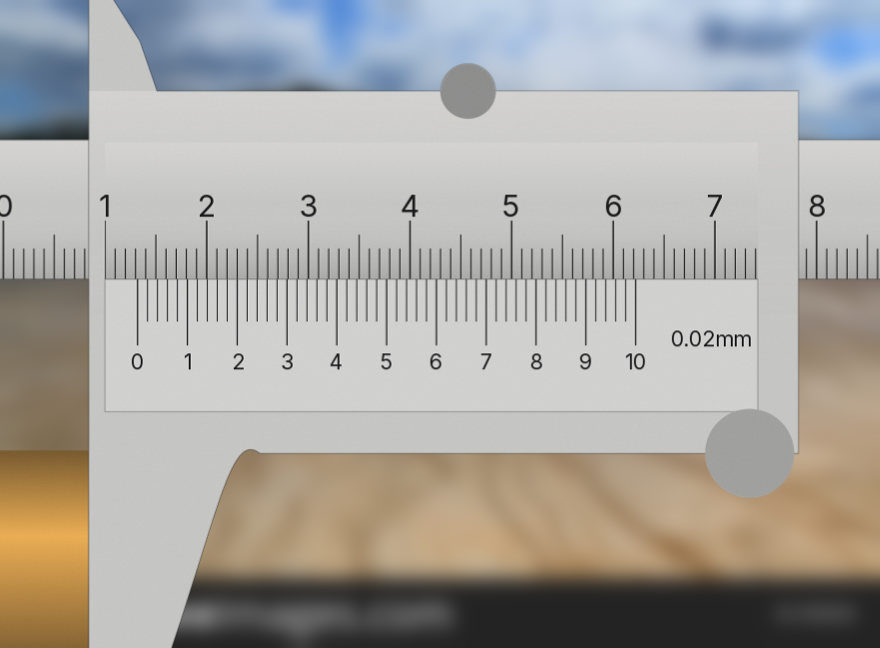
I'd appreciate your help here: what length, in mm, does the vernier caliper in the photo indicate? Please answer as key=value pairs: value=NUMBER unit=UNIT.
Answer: value=13.2 unit=mm
